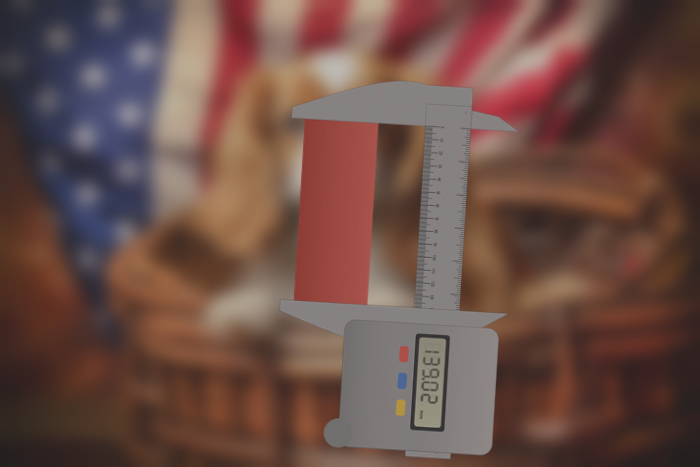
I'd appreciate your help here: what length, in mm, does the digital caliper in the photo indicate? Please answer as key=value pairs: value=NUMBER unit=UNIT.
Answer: value=139.02 unit=mm
